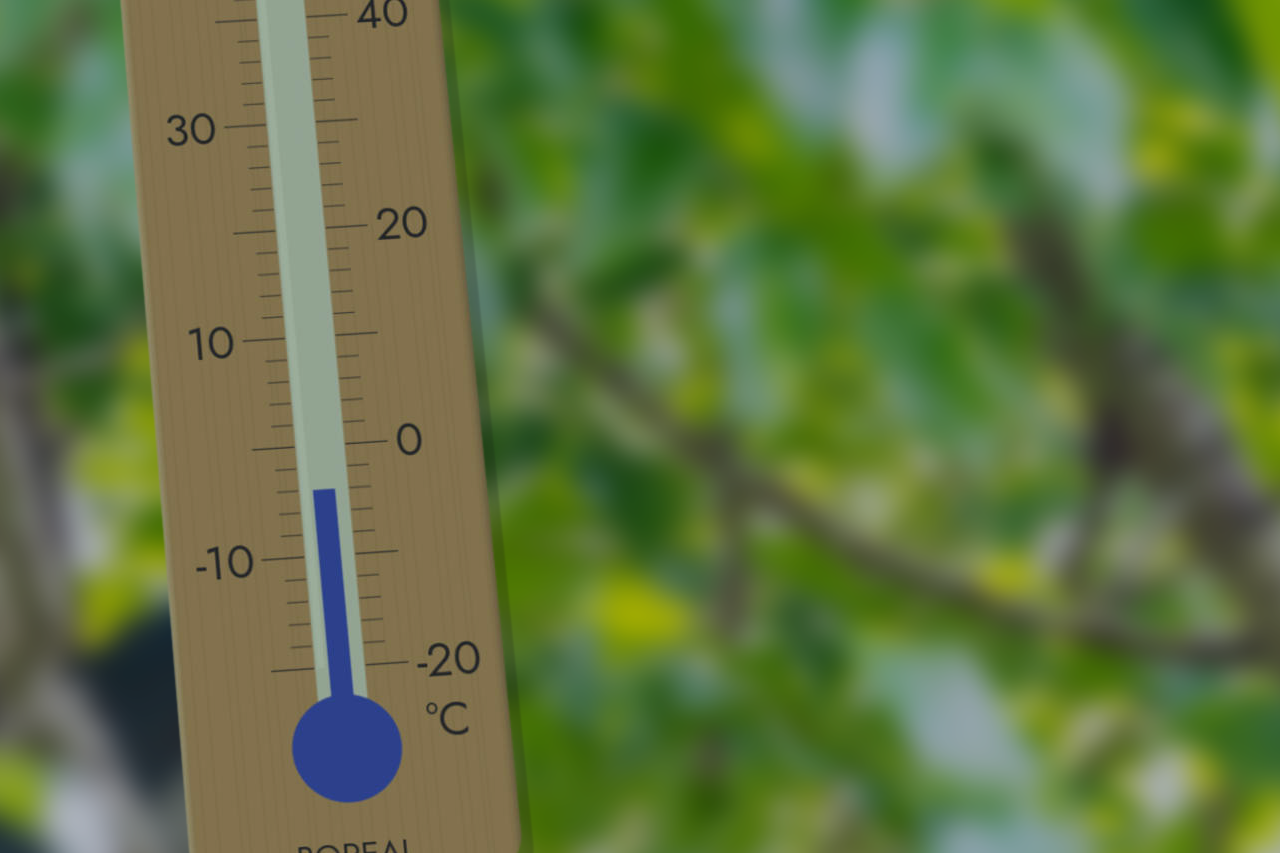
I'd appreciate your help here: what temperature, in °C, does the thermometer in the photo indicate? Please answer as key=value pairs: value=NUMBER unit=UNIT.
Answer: value=-4 unit=°C
